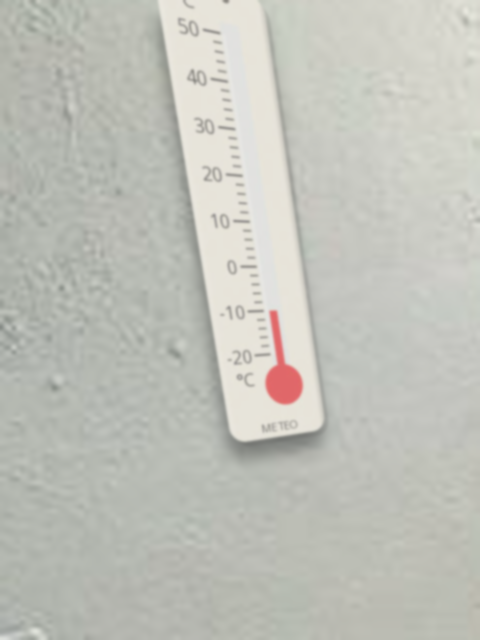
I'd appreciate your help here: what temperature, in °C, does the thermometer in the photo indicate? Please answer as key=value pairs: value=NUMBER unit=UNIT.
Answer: value=-10 unit=°C
